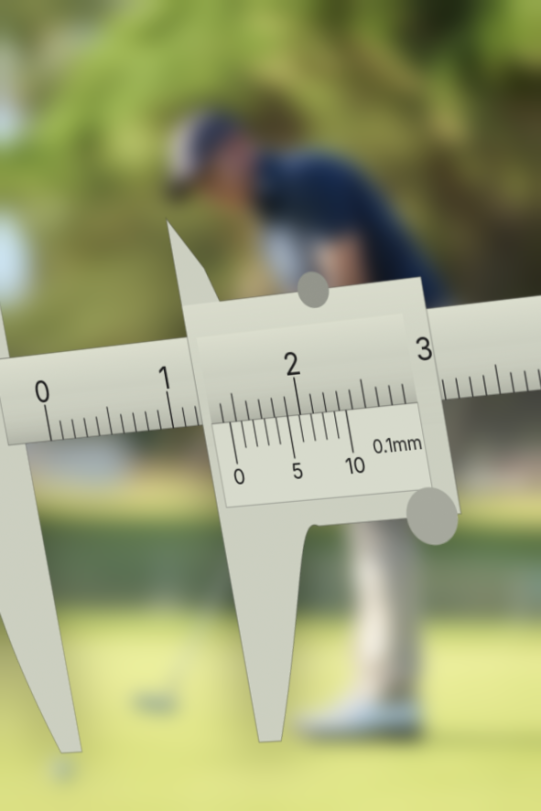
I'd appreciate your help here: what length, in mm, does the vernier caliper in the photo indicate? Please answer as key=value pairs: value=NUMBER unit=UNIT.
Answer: value=14.5 unit=mm
